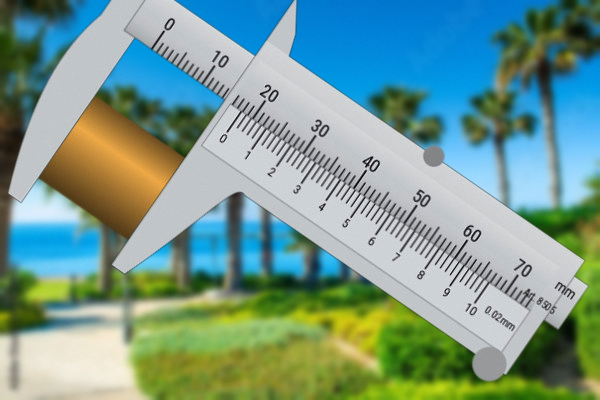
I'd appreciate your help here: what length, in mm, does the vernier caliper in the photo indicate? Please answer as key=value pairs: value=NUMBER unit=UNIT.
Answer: value=17.8 unit=mm
